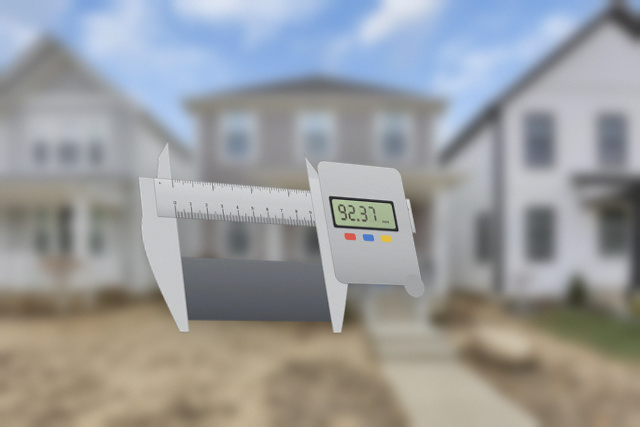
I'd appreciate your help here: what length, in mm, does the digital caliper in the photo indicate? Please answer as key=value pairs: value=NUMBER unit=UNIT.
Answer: value=92.37 unit=mm
